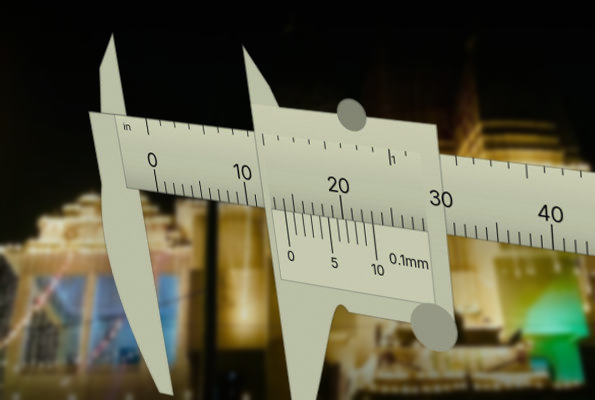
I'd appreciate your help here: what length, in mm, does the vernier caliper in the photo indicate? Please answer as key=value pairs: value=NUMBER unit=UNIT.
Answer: value=14.0 unit=mm
